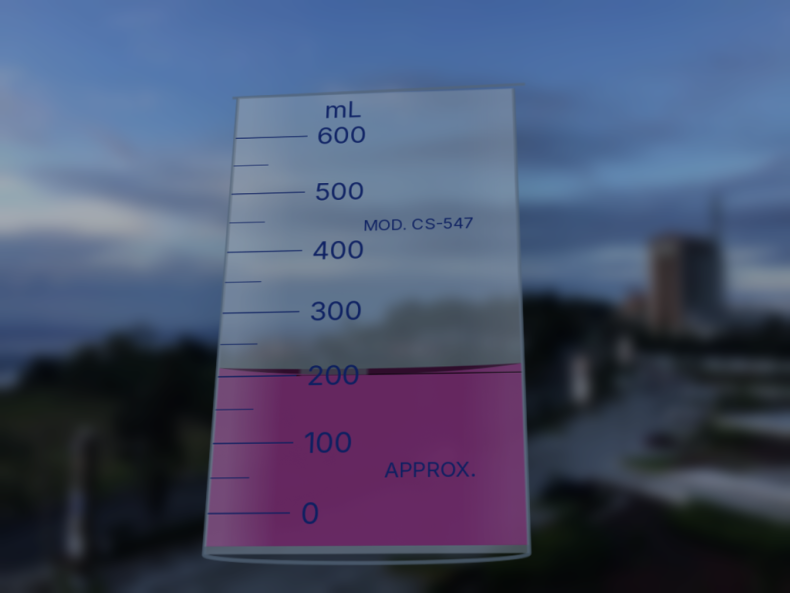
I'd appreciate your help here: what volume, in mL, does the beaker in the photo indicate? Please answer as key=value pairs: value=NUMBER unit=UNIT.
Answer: value=200 unit=mL
